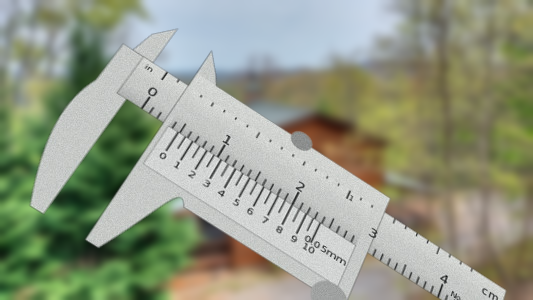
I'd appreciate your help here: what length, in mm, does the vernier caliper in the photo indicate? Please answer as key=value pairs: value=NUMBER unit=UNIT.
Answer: value=4.8 unit=mm
